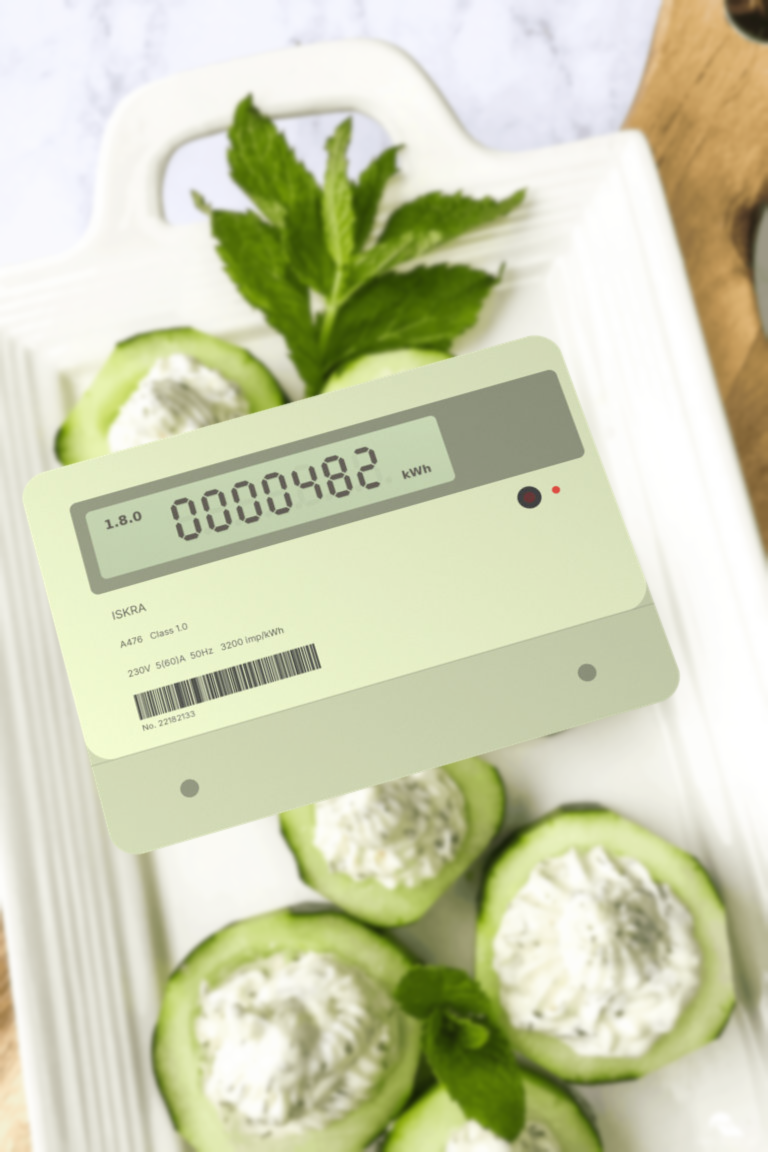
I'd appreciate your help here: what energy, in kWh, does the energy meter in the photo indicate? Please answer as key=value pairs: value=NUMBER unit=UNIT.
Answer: value=482 unit=kWh
